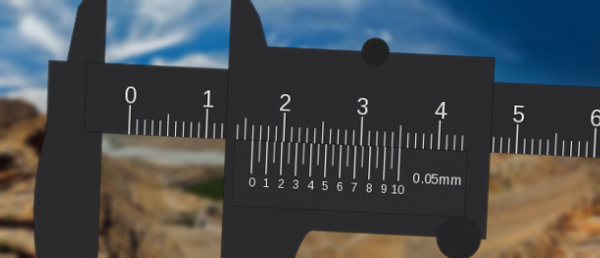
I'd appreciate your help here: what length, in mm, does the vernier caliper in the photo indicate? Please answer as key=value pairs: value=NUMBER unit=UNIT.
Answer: value=16.0 unit=mm
